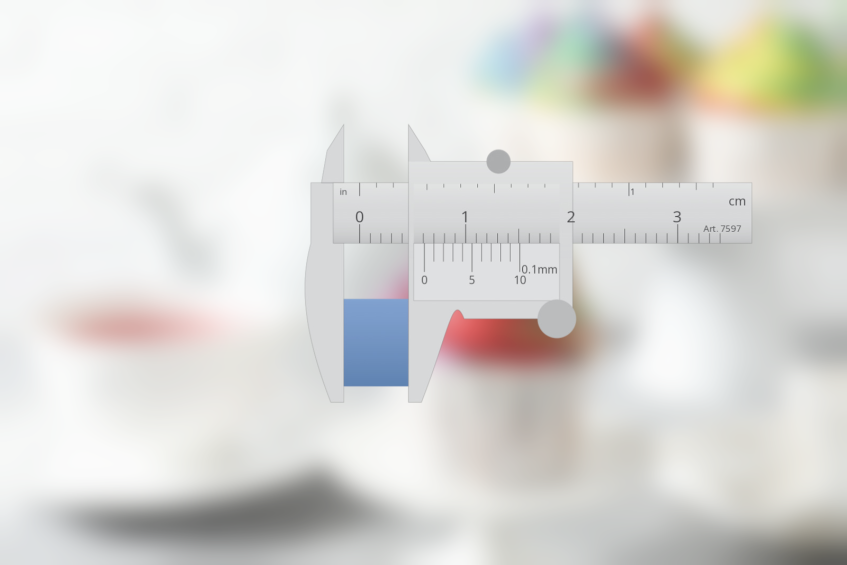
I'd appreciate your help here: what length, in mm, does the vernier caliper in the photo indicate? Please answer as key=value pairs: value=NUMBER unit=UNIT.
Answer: value=6.1 unit=mm
